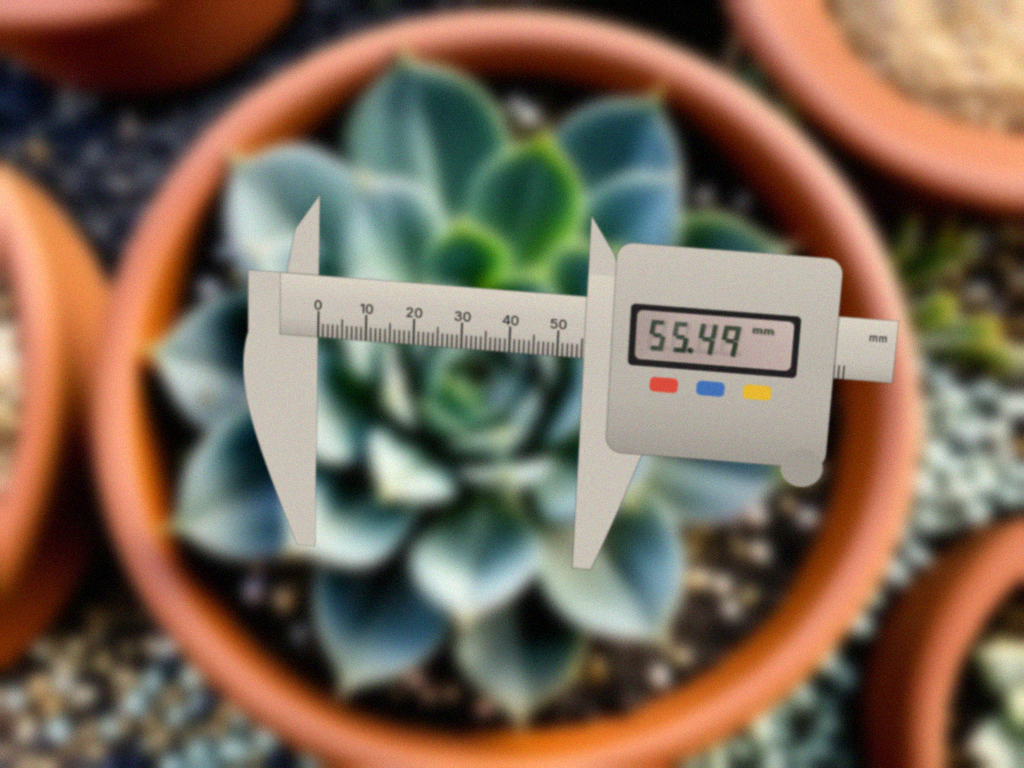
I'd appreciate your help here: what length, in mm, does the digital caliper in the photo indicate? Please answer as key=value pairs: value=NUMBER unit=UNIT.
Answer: value=55.49 unit=mm
